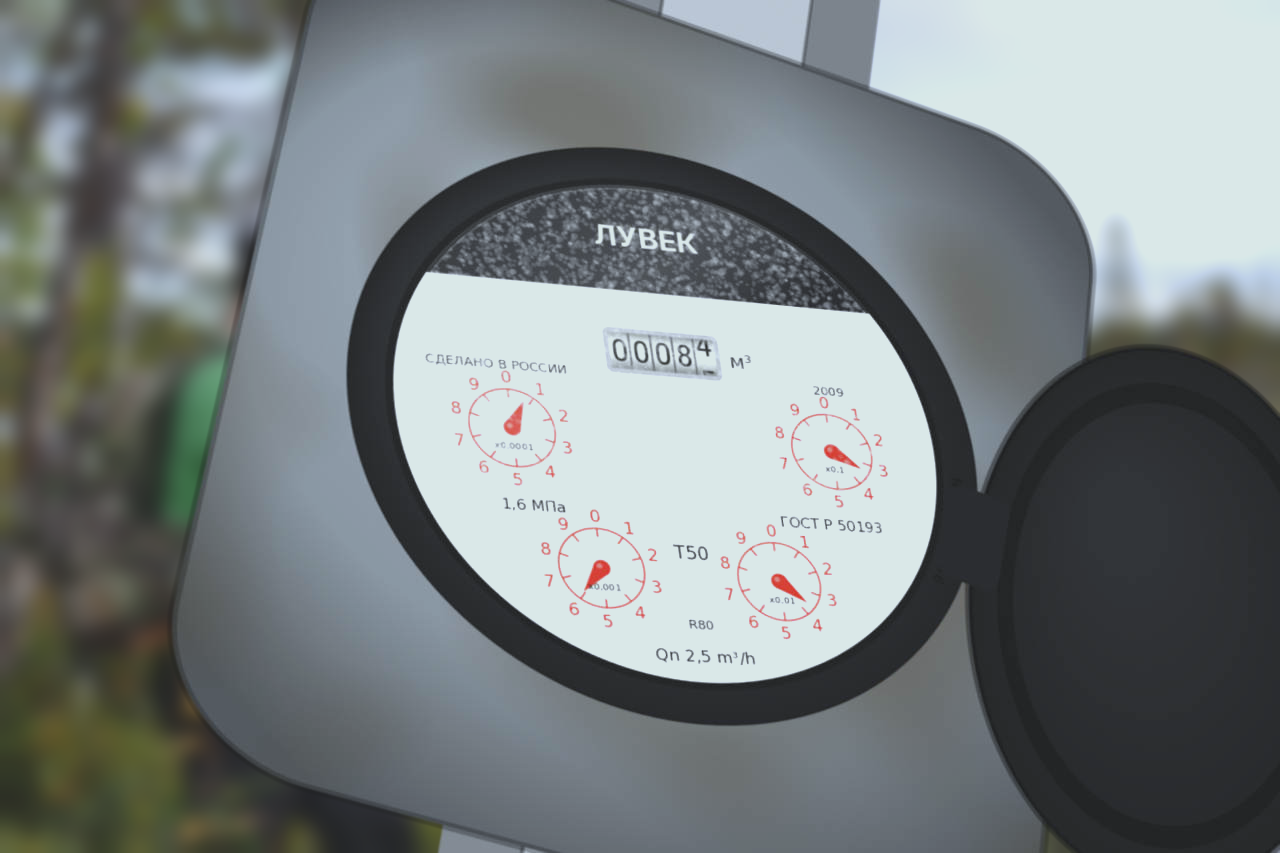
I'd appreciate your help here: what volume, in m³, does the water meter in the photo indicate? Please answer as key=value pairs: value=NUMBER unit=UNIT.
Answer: value=84.3360 unit=m³
